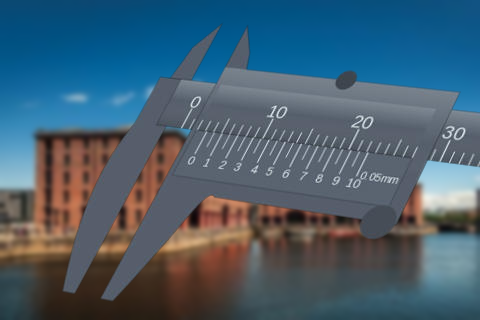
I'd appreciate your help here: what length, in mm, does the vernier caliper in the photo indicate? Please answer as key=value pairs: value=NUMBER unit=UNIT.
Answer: value=3.2 unit=mm
